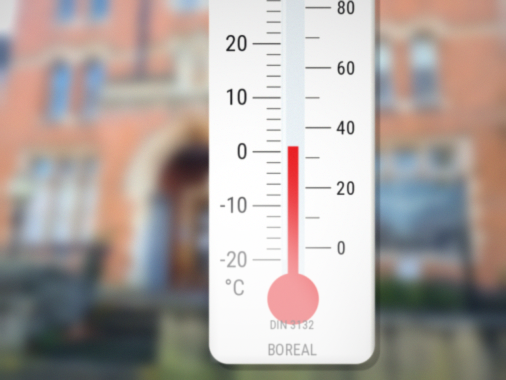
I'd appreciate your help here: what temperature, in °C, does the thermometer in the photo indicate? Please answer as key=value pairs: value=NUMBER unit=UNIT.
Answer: value=1 unit=°C
